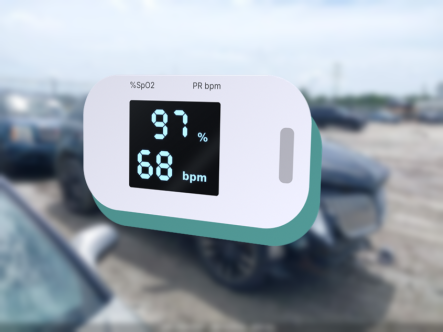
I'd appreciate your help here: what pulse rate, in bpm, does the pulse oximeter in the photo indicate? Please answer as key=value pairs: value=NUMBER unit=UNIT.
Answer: value=68 unit=bpm
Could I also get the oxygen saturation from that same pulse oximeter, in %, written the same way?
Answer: value=97 unit=%
